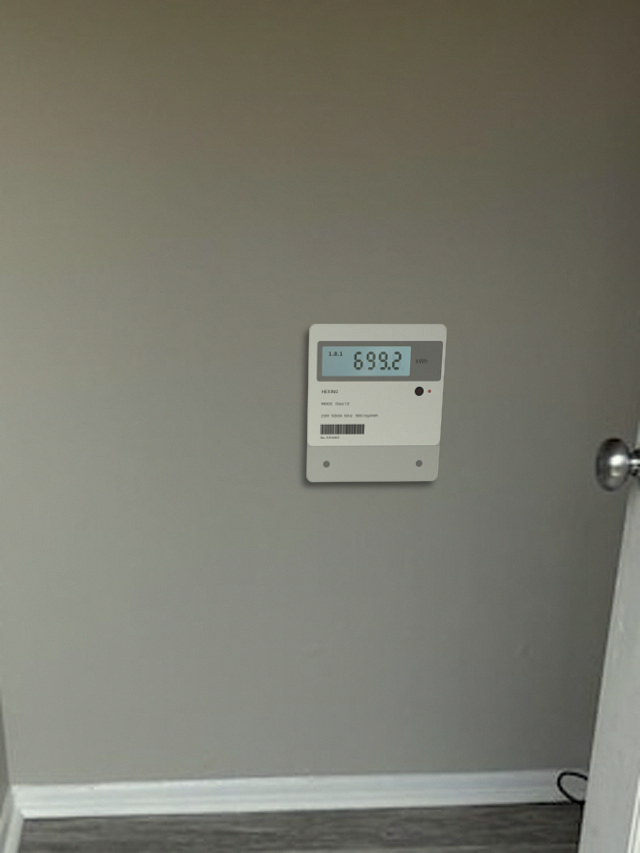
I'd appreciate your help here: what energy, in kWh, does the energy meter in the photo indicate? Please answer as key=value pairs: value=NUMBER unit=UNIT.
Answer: value=699.2 unit=kWh
